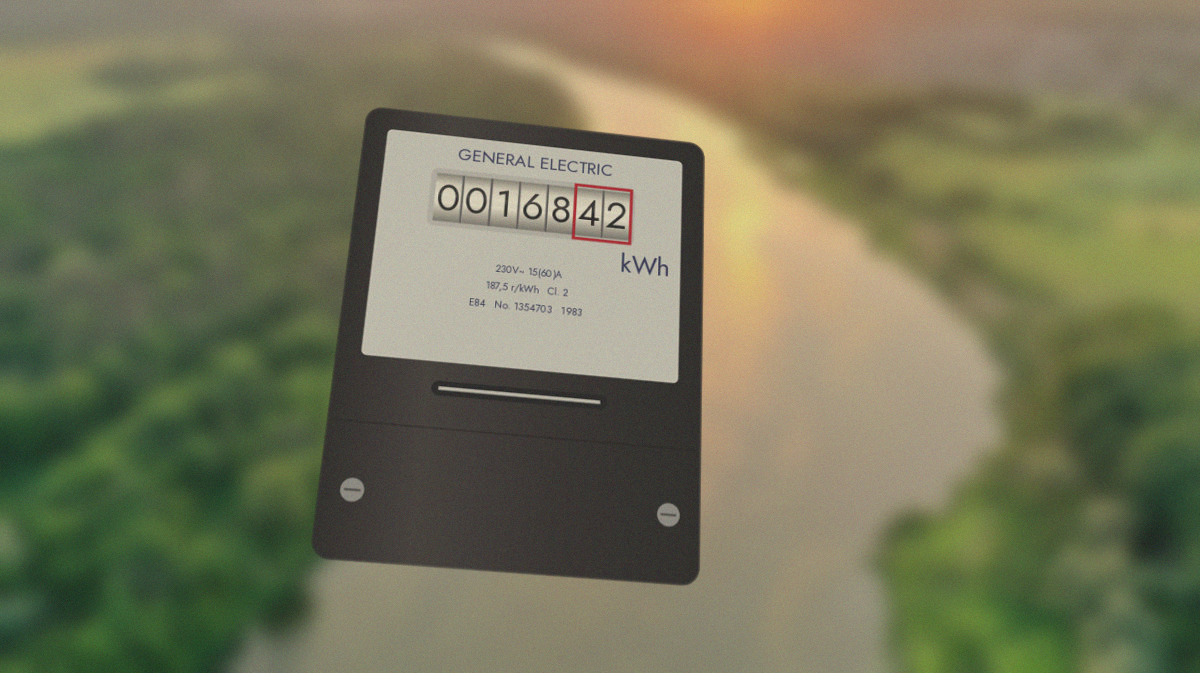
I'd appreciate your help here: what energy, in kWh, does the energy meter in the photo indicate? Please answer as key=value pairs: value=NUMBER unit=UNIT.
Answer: value=168.42 unit=kWh
